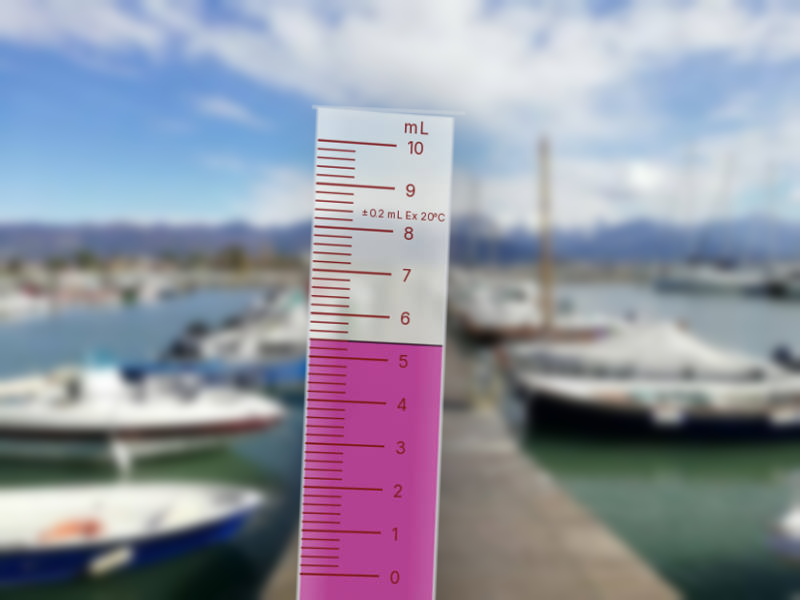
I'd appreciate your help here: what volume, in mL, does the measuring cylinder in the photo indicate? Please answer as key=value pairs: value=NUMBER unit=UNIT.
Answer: value=5.4 unit=mL
